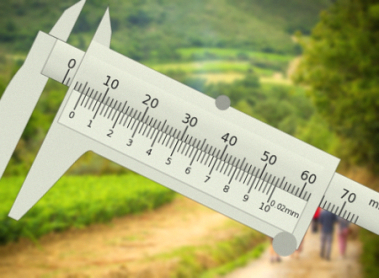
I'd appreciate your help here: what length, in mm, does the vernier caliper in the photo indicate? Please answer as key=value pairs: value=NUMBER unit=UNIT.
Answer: value=5.0 unit=mm
